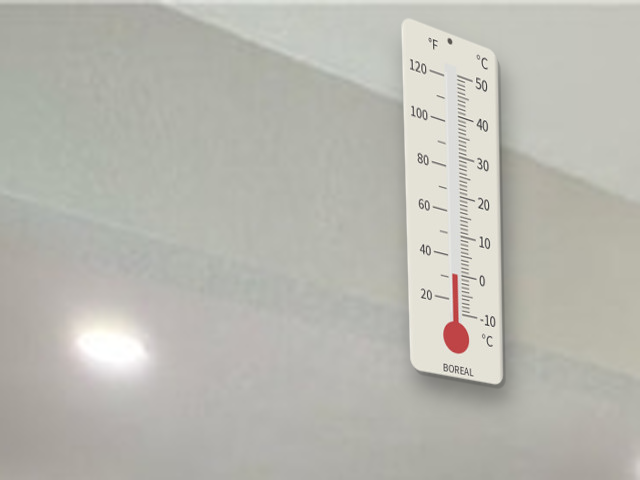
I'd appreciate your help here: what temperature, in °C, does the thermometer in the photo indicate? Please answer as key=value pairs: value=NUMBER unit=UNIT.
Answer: value=0 unit=°C
